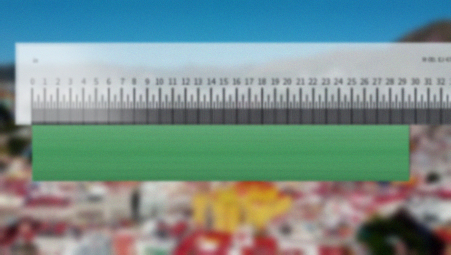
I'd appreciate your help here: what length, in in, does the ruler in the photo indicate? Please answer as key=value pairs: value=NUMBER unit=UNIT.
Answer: value=29.5 unit=in
